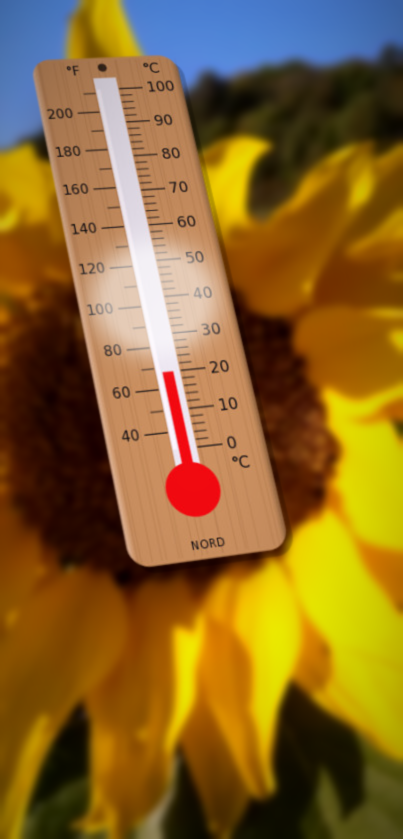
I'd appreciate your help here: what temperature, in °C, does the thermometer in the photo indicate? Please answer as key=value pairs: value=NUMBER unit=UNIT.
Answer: value=20 unit=°C
